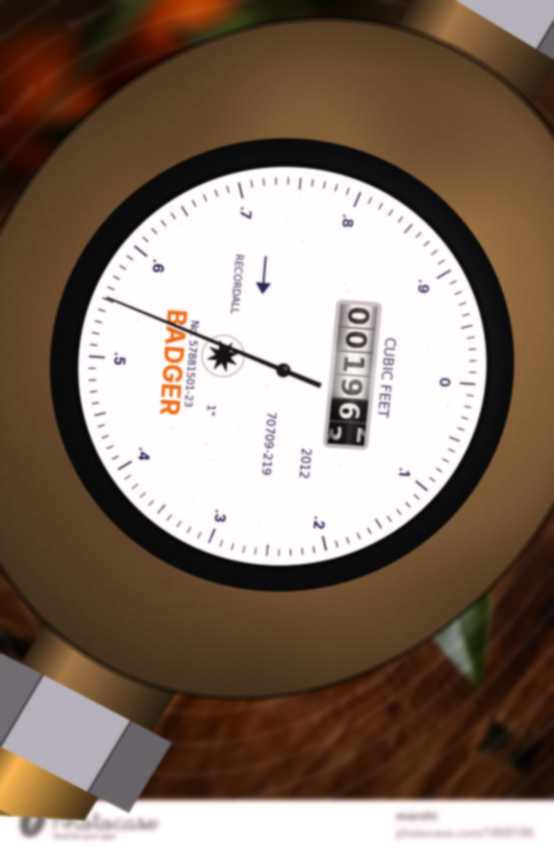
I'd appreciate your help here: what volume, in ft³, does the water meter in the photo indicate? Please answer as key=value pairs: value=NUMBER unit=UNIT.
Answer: value=1962.55 unit=ft³
